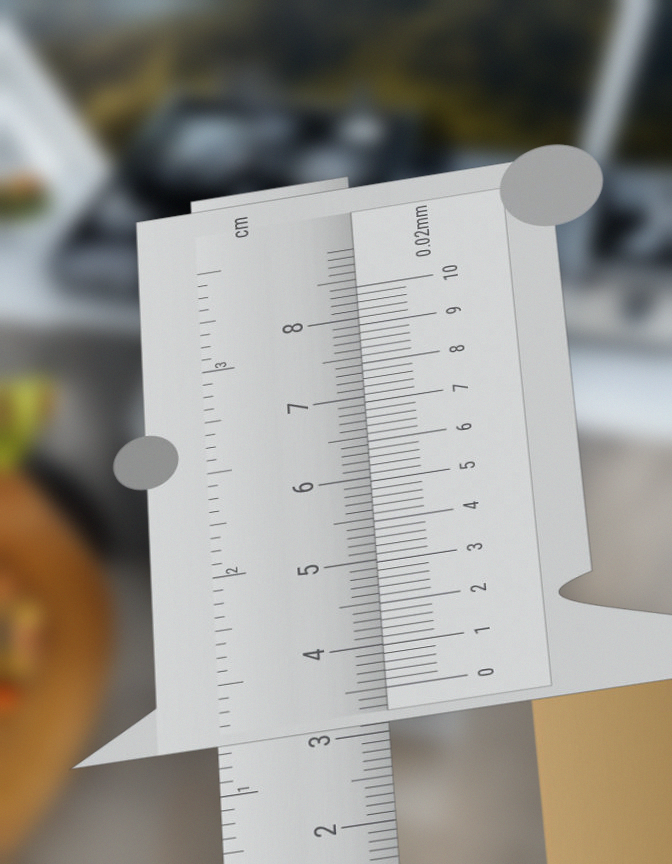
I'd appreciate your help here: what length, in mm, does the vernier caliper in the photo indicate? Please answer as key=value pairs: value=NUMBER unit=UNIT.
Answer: value=35.0 unit=mm
